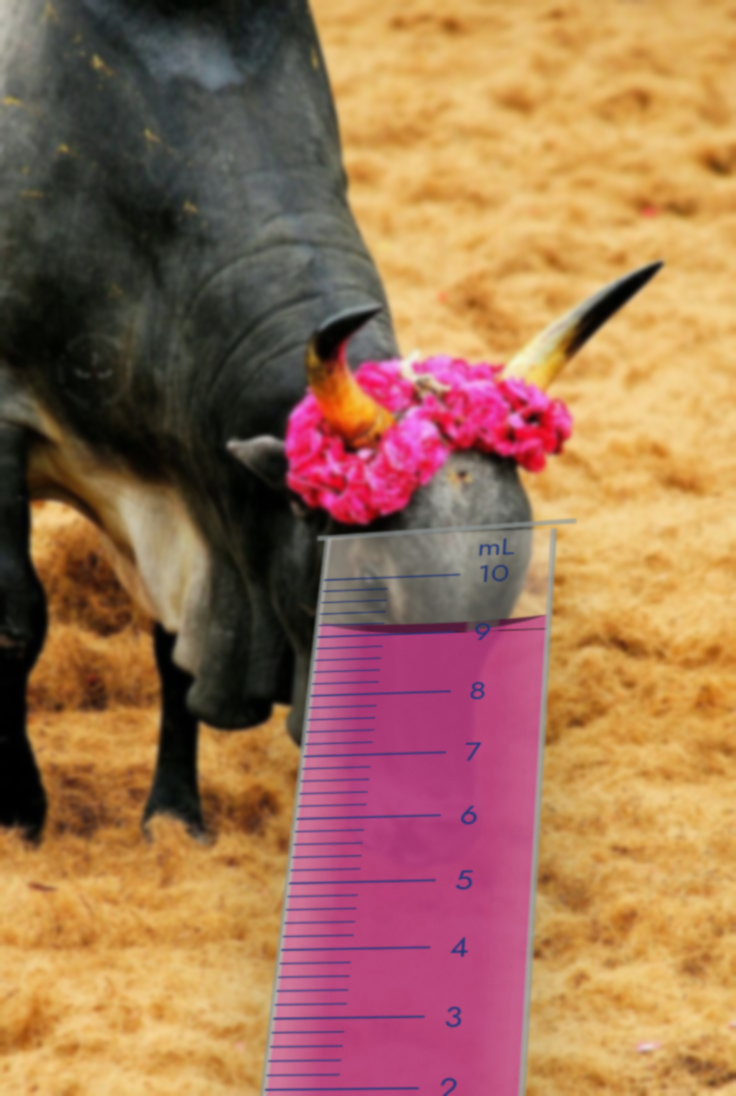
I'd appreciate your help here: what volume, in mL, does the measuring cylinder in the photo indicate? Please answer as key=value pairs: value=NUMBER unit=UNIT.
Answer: value=9 unit=mL
